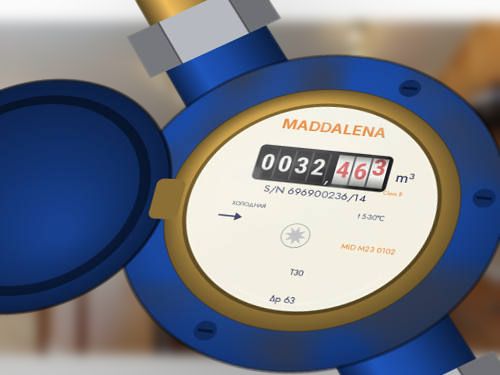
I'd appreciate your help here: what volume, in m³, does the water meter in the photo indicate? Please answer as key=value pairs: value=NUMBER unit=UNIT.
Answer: value=32.463 unit=m³
